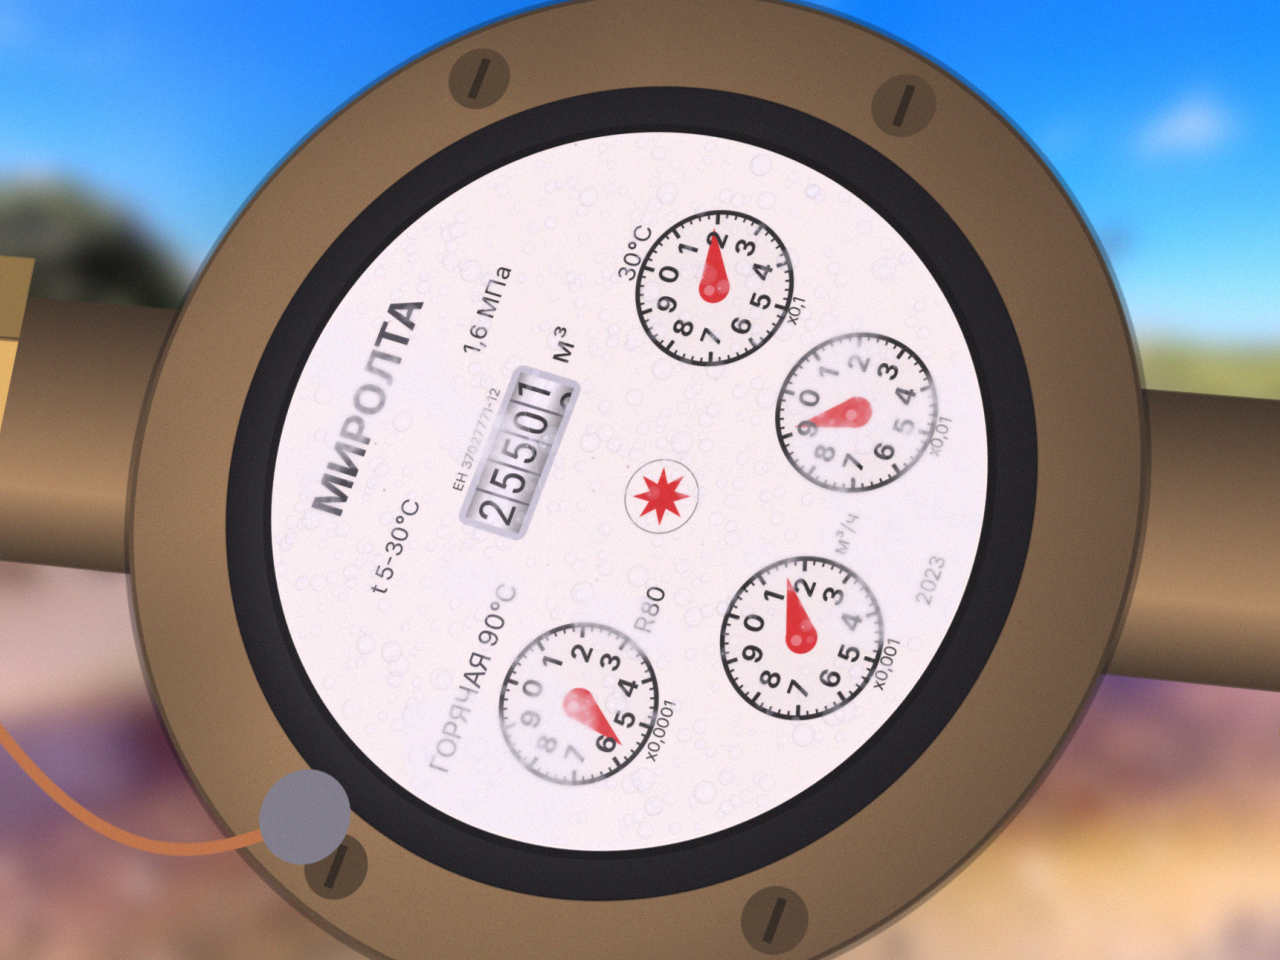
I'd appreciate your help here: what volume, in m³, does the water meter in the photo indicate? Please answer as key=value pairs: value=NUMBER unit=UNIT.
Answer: value=25501.1915 unit=m³
